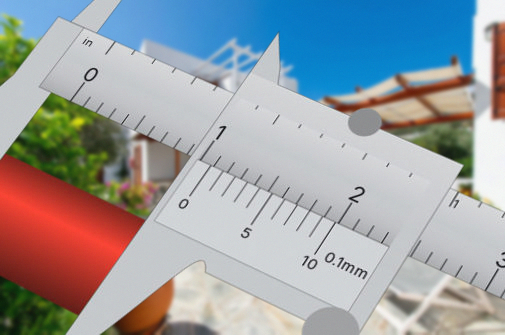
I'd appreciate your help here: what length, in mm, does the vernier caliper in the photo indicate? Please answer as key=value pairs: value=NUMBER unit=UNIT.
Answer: value=10.8 unit=mm
